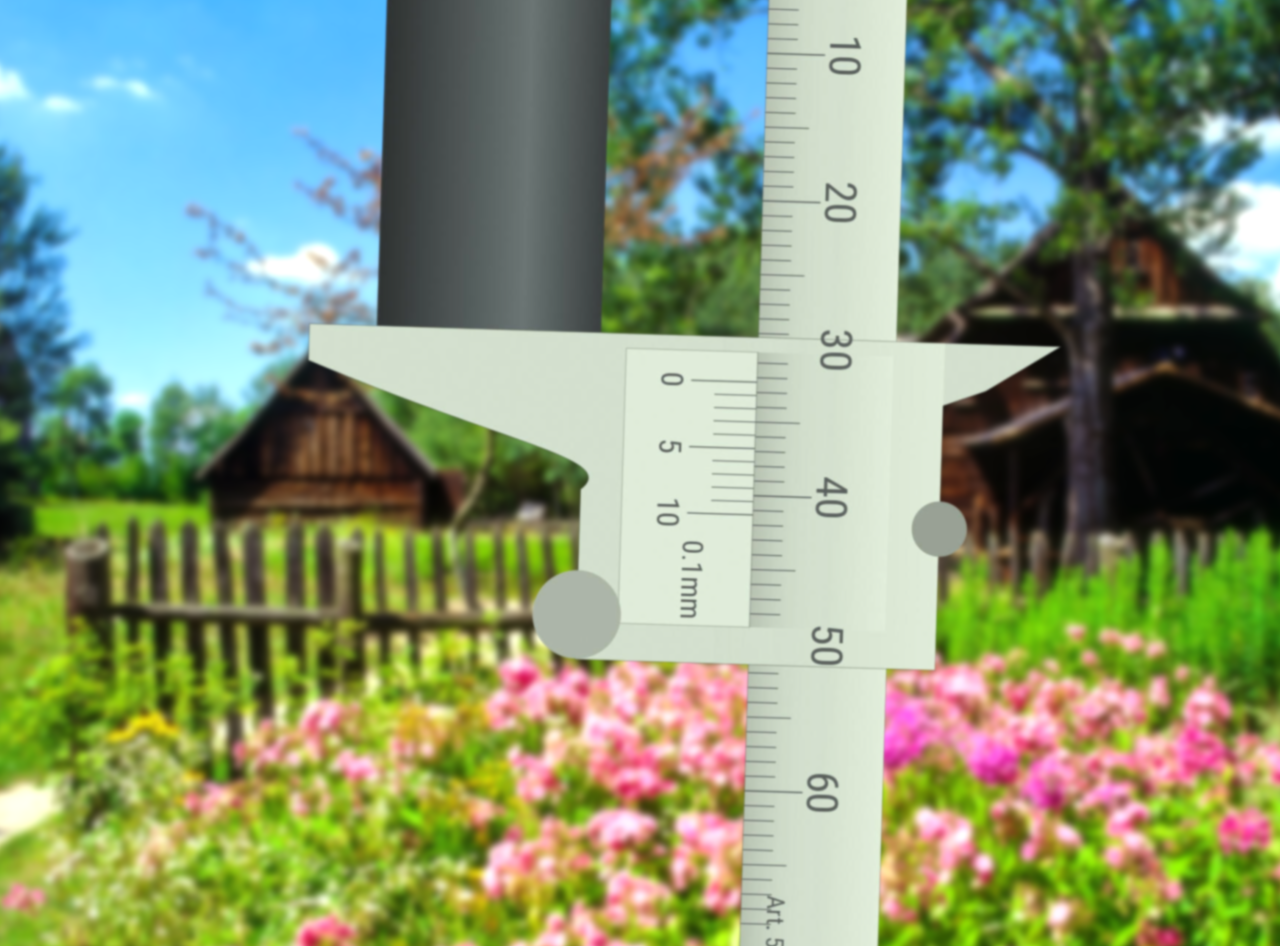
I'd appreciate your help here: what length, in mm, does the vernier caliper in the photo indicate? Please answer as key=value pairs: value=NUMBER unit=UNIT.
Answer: value=32.3 unit=mm
